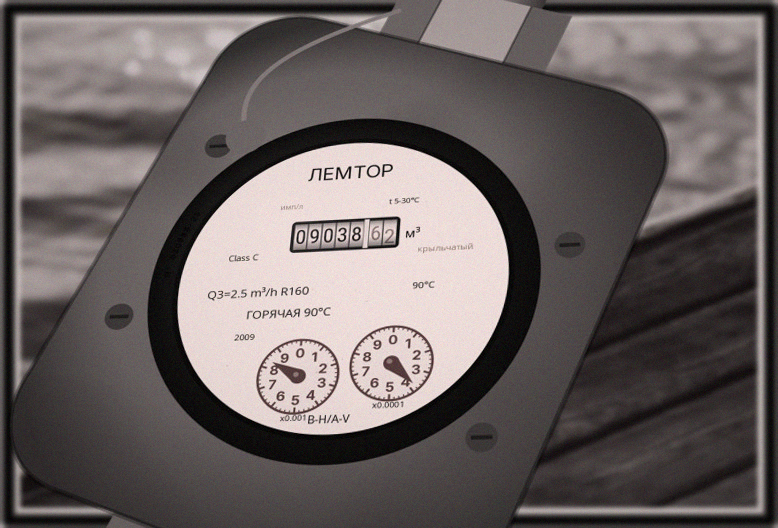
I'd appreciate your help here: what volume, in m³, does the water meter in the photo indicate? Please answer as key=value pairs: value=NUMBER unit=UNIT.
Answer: value=9038.6183 unit=m³
